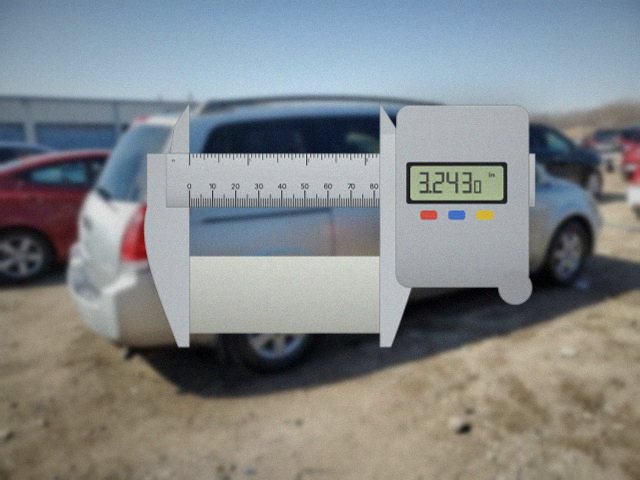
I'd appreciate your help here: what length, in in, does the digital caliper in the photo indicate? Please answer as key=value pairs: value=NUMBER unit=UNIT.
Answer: value=3.2430 unit=in
